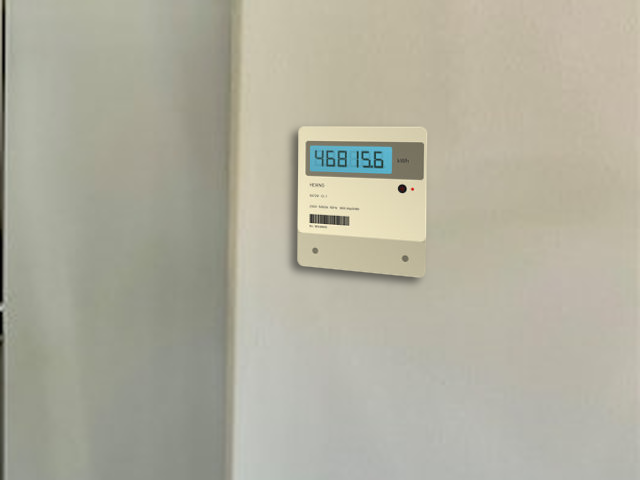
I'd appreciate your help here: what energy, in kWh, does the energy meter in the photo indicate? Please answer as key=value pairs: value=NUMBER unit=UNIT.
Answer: value=46815.6 unit=kWh
